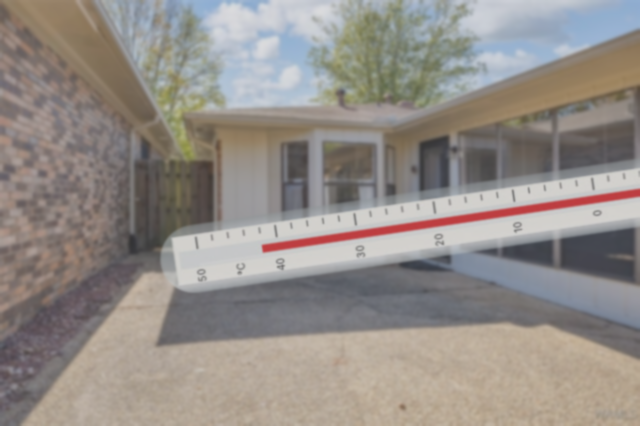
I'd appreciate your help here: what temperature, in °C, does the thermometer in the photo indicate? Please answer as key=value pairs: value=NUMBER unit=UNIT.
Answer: value=42 unit=°C
